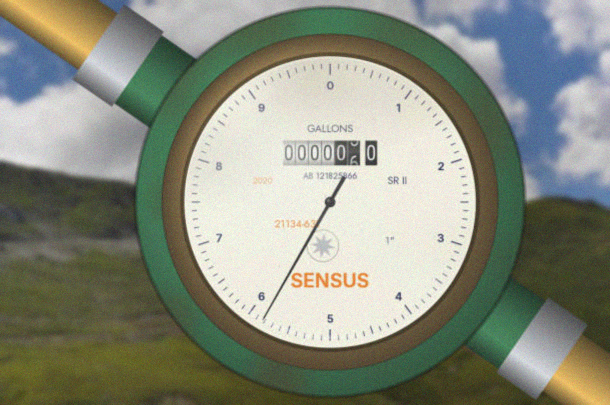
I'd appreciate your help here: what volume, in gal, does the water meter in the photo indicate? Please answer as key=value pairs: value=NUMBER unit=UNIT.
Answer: value=55.8 unit=gal
